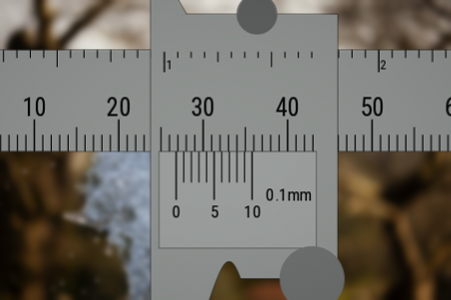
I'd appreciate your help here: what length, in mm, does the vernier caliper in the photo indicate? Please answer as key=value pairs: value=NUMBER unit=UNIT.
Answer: value=26.8 unit=mm
